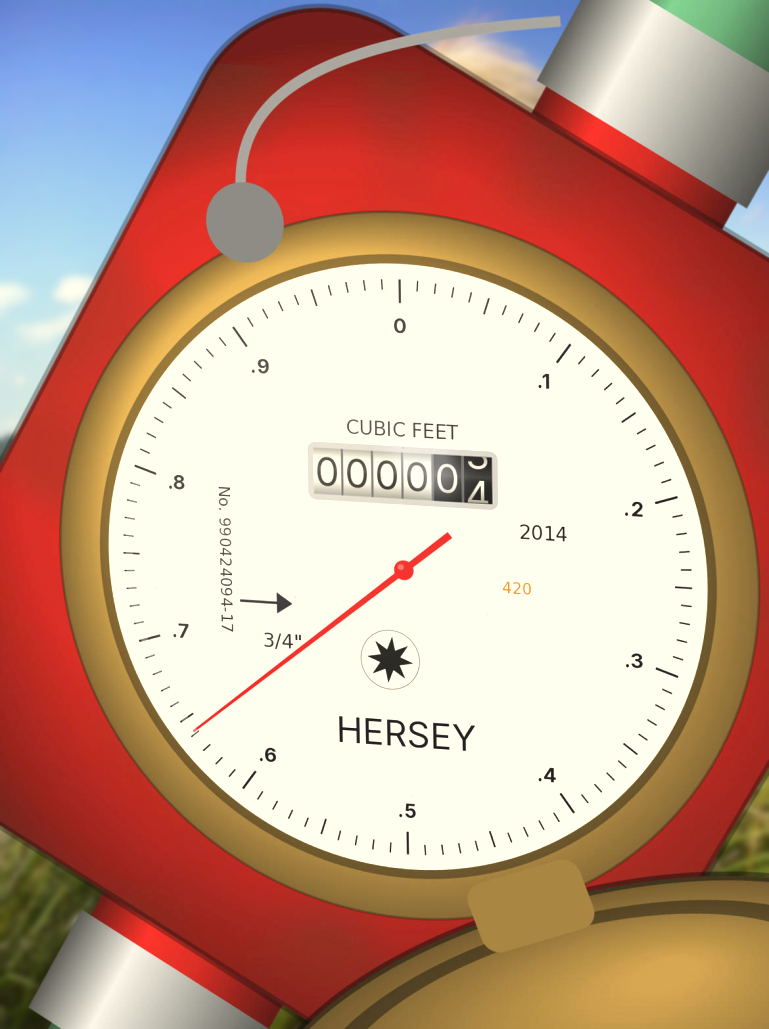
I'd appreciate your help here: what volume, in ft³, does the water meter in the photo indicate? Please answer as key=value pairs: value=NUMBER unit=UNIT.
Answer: value=3.64 unit=ft³
